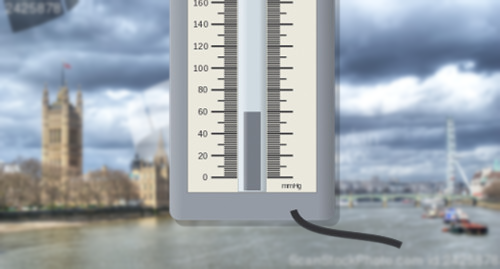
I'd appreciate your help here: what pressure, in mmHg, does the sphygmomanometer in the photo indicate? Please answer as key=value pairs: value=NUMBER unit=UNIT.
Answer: value=60 unit=mmHg
